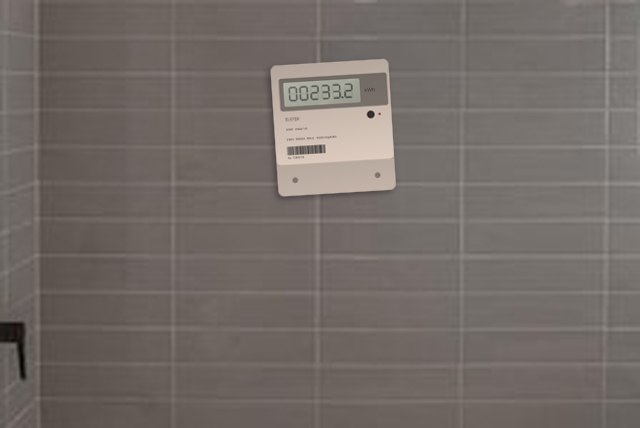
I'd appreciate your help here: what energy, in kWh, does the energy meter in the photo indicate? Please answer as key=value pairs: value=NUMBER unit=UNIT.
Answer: value=233.2 unit=kWh
